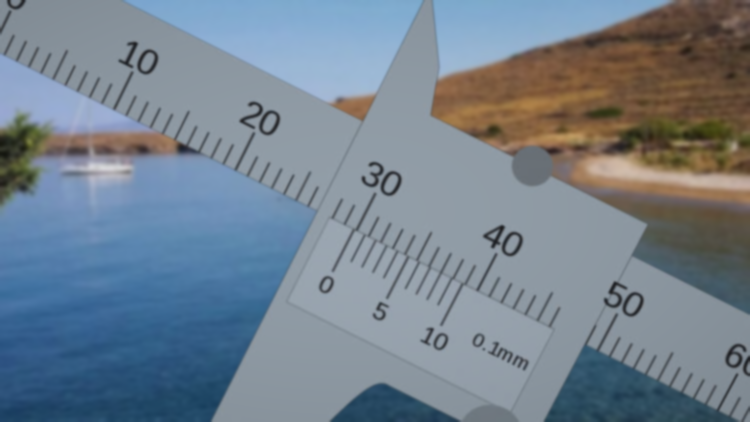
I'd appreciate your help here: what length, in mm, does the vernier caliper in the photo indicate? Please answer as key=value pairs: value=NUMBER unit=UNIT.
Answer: value=29.8 unit=mm
